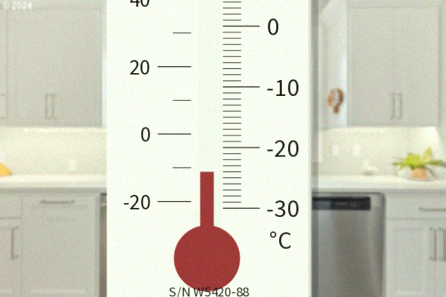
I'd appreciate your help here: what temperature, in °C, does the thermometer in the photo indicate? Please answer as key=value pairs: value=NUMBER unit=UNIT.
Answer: value=-24 unit=°C
